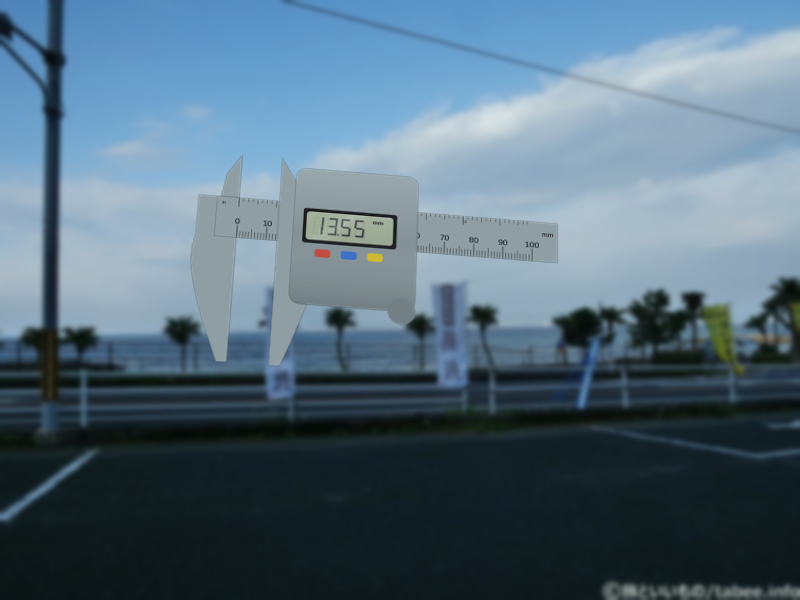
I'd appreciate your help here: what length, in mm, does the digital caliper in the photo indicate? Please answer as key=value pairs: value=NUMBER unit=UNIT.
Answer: value=13.55 unit=mm
